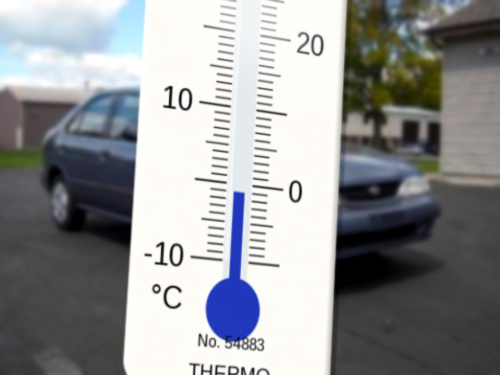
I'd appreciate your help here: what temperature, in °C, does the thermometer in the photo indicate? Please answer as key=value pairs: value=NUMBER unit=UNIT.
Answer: value=-1 unit=°C
